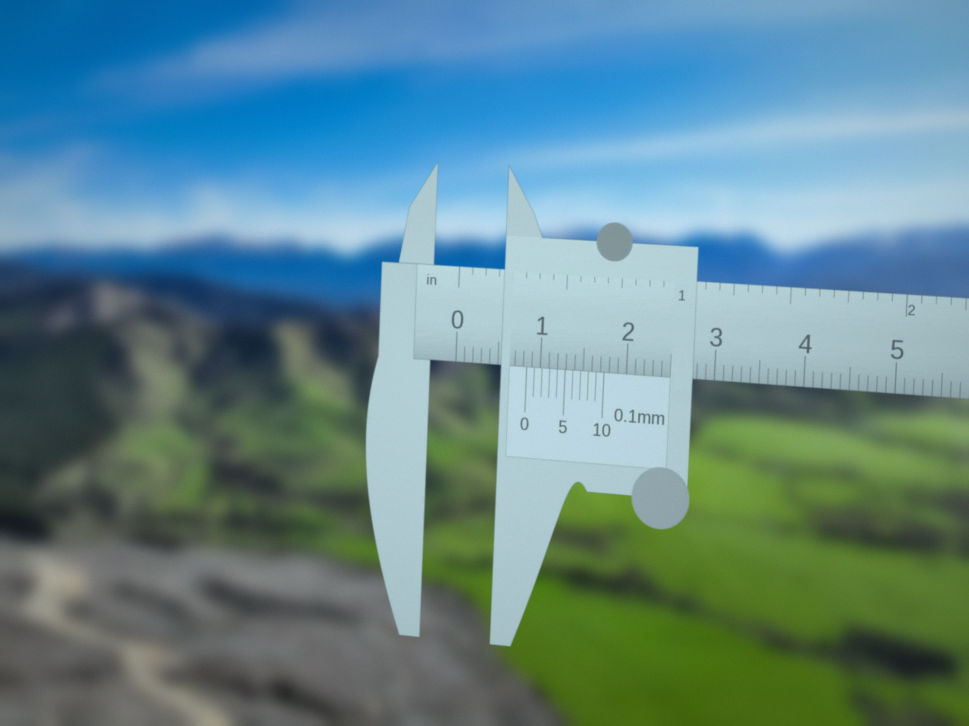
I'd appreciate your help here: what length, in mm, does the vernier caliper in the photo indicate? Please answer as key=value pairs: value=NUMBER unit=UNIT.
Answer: value=8.4 unit=mm
